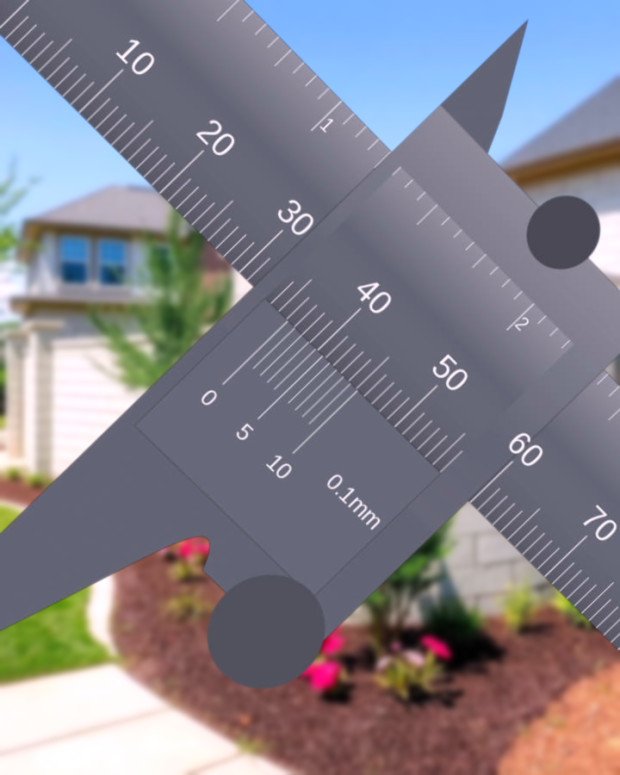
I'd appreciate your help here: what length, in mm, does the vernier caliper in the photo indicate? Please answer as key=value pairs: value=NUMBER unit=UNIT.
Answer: value=36.2 unit=mm
